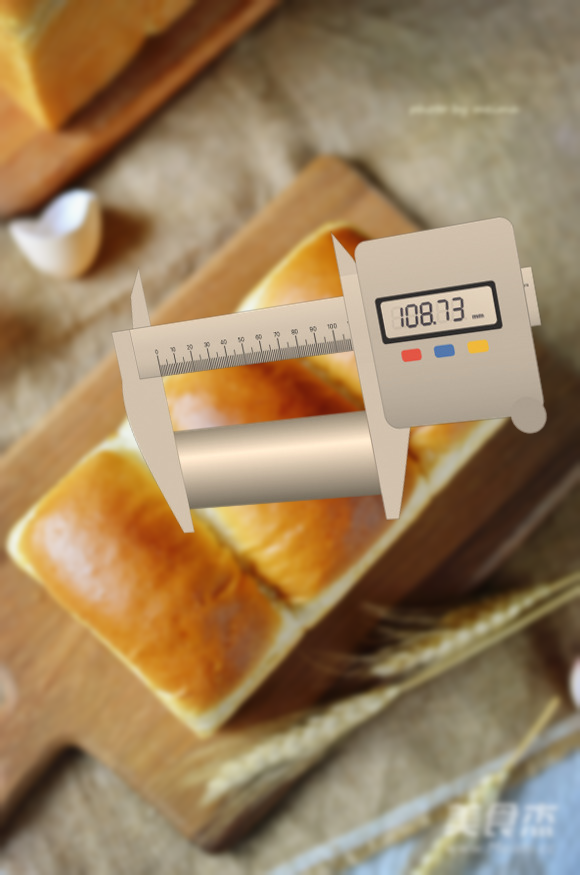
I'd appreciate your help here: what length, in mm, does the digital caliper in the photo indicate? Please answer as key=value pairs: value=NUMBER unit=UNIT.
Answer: value=108.73 unit=mm
